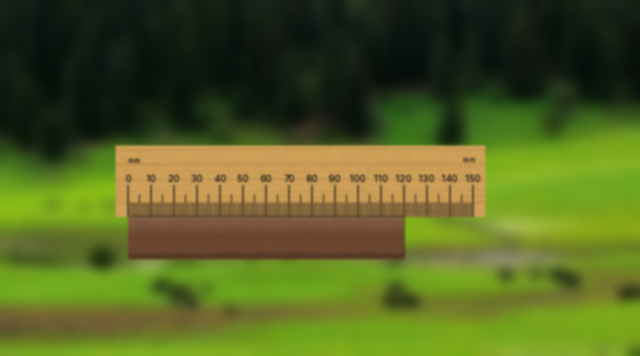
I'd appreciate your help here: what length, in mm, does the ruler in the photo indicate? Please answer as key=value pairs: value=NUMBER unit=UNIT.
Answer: value=120 unit=mm
